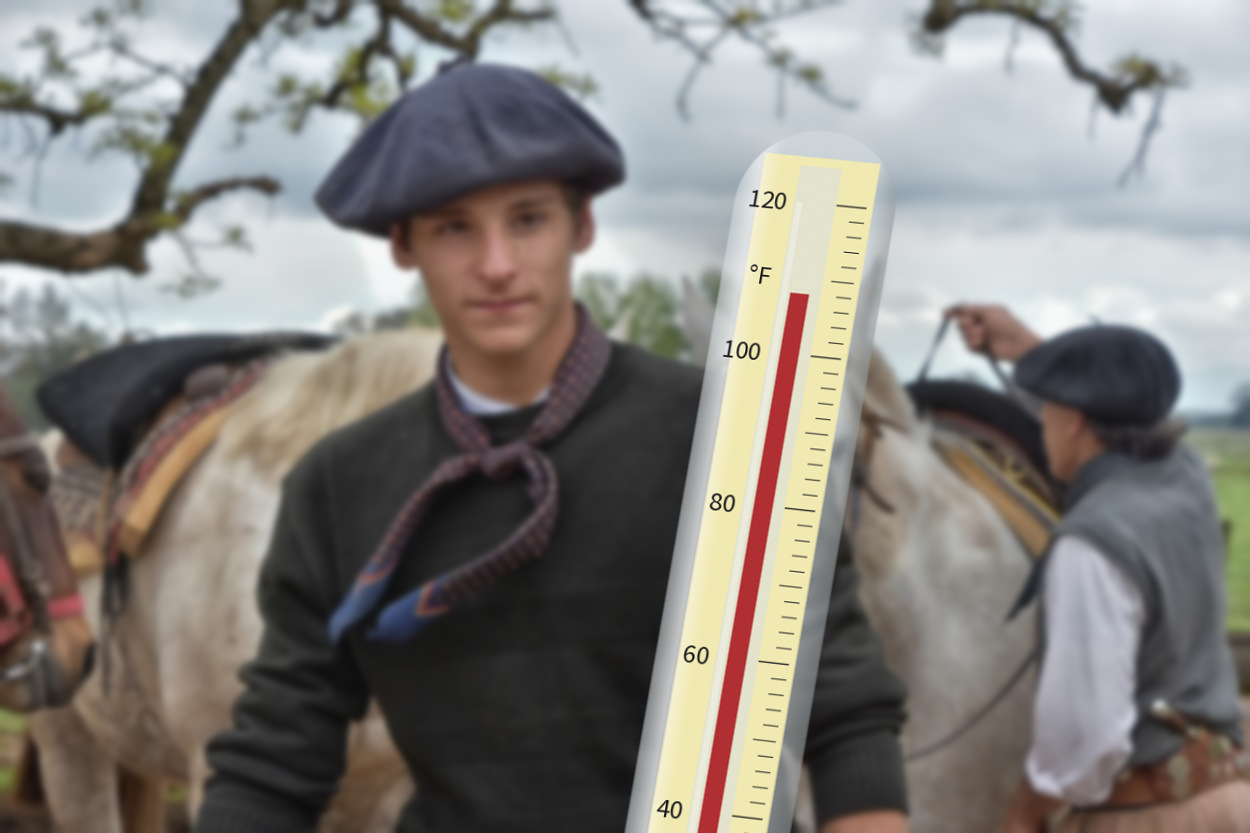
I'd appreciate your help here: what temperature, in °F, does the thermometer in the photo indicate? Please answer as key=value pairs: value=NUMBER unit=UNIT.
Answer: value=108 unit=°F
